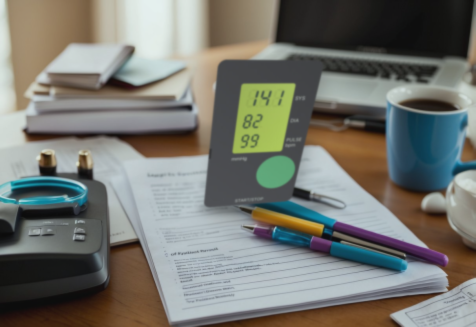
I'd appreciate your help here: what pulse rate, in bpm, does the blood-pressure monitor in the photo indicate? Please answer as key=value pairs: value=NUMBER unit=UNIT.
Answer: value=99 unit=bpm
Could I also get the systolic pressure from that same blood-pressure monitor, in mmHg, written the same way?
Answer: value=141 unit=mmHg
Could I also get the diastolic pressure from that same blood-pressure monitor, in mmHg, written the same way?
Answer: value=82 unit=mmHg
